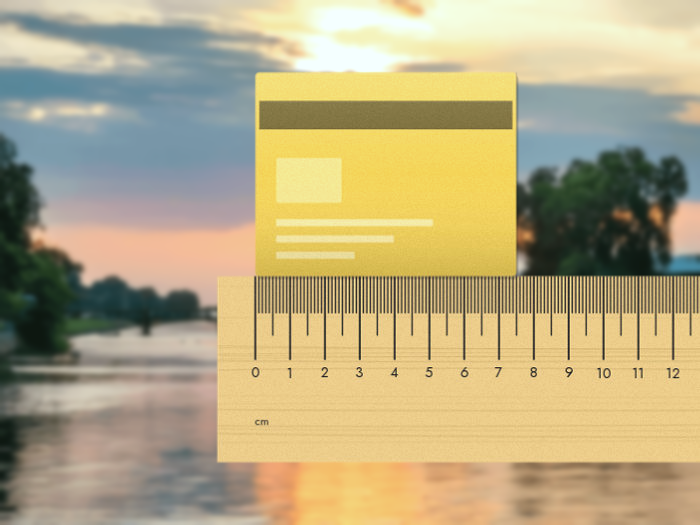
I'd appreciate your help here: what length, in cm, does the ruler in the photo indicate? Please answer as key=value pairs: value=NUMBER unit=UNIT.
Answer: value=7.5 unit=cm
